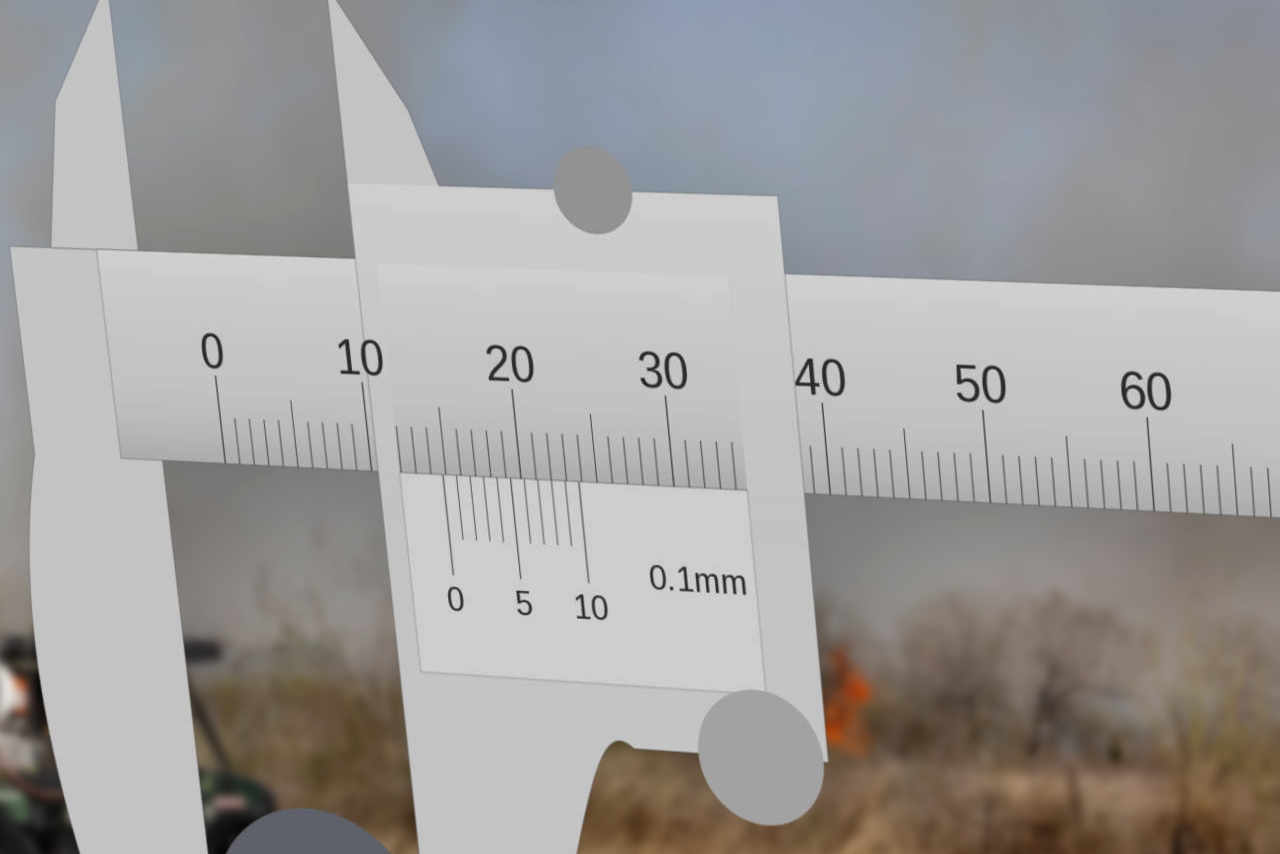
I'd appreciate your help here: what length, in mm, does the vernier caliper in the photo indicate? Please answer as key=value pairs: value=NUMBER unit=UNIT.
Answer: value=14.8 unit=mm
